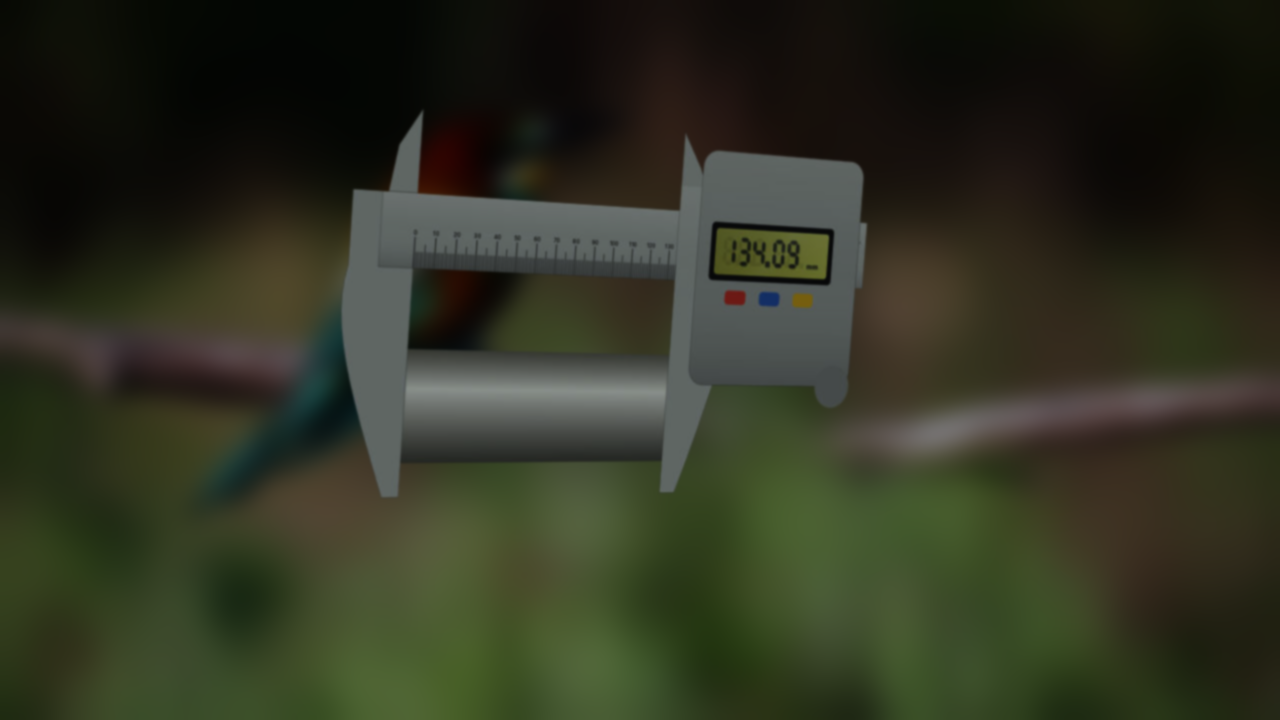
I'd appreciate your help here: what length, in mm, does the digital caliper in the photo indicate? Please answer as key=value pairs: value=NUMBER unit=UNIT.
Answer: value=134.09 unit=mm
